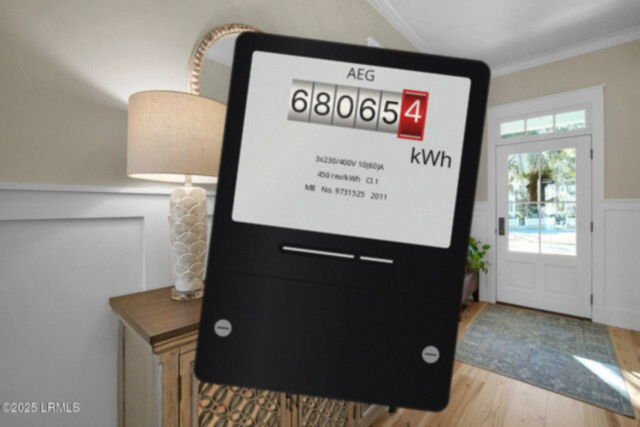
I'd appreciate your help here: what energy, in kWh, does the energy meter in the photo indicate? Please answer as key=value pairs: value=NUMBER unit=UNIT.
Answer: value=68065.4 unit=kWh
